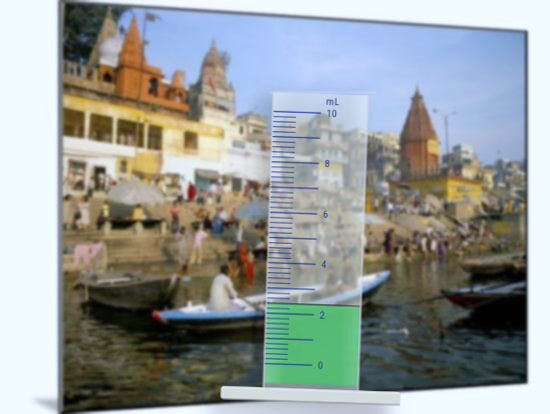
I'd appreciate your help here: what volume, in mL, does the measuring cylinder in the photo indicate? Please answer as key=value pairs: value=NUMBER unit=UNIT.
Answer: value=2.4 unit=mL
